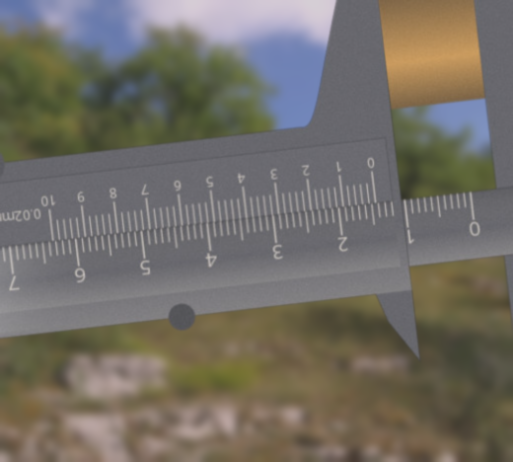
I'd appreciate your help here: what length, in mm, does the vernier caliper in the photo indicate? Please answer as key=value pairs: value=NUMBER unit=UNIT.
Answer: value=14.4 unit=mm
